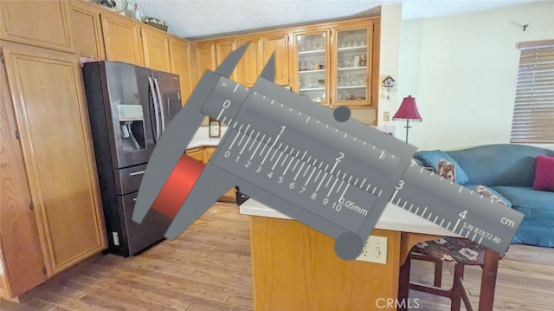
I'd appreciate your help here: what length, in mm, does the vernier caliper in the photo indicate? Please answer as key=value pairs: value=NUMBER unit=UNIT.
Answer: value=4.2 unit=mm
